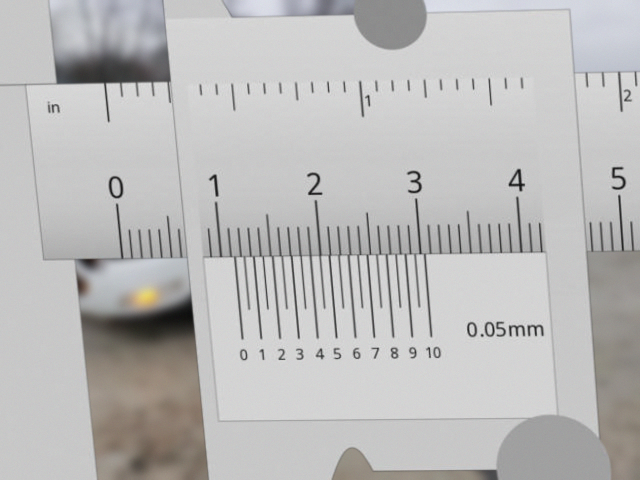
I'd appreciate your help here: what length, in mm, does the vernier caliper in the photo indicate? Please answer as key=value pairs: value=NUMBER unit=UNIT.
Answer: value=11.4 unit=mm
